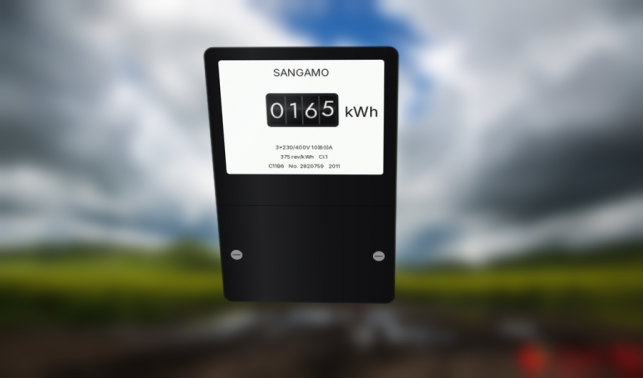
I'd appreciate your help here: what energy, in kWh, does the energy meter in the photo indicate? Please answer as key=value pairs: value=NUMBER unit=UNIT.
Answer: value=165 unit=kWh
